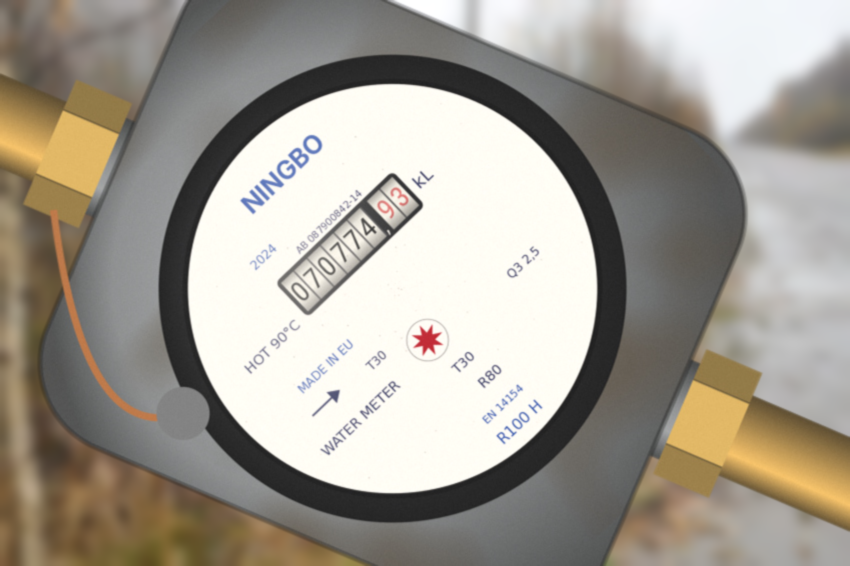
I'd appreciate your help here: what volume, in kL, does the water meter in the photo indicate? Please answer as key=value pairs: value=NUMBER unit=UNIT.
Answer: value=70774.93 unit=kL
